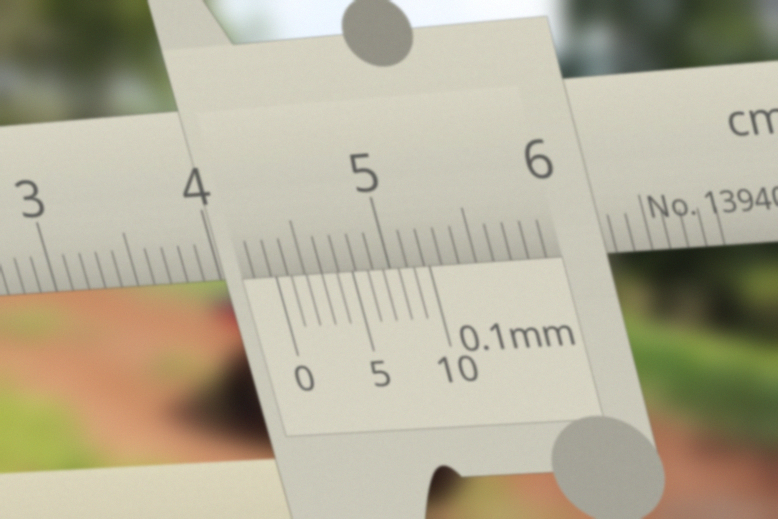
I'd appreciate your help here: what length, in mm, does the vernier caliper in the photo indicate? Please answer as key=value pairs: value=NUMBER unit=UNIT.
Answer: value=43.3 unit=mm
